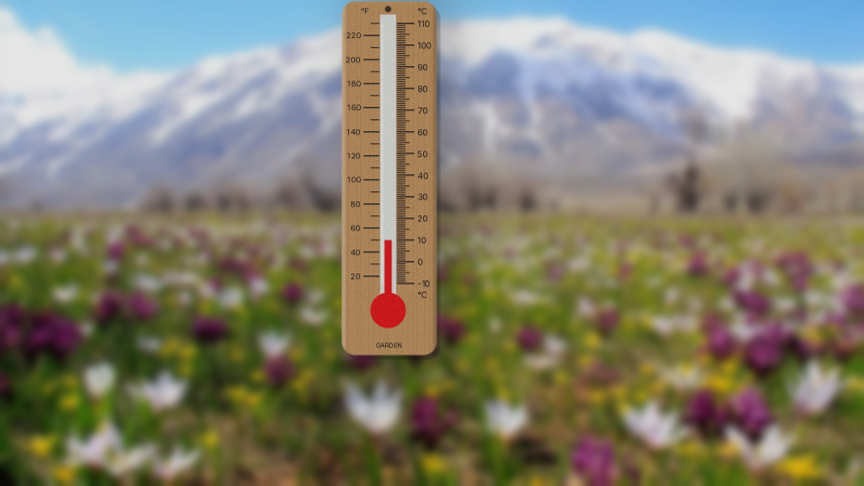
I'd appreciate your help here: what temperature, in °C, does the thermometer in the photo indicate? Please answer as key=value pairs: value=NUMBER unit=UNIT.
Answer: value=10 unit=°C
